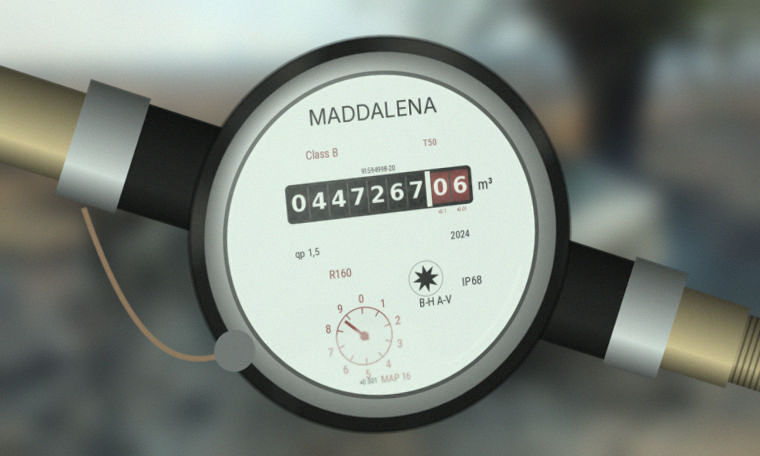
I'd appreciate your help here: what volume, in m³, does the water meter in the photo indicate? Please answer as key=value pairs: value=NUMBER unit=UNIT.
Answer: value=447267.068 unit=m³
